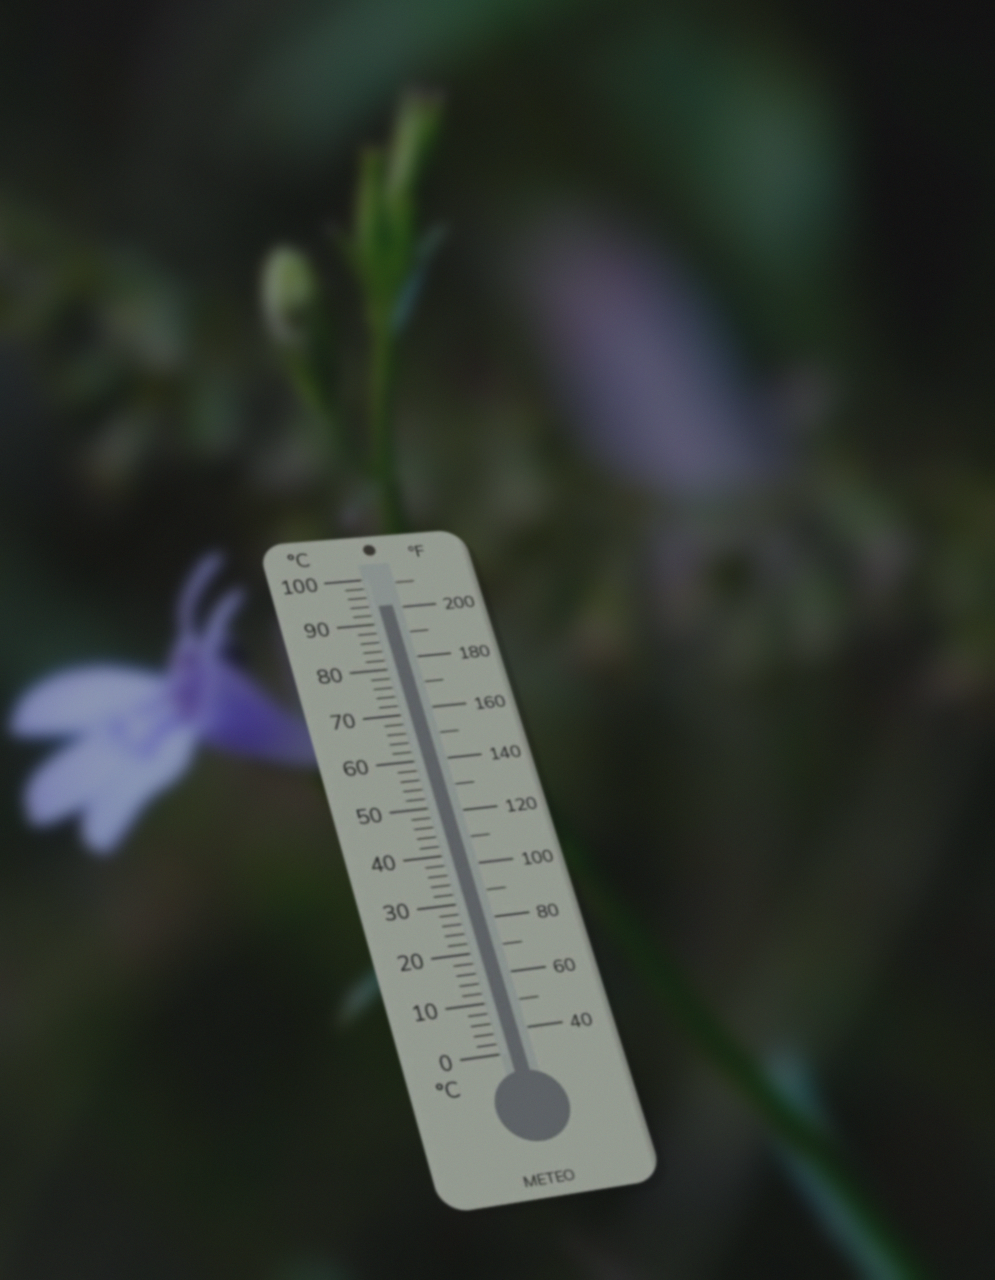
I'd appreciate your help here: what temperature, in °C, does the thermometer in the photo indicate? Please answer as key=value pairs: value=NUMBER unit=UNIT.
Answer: value=94 unit=°C
